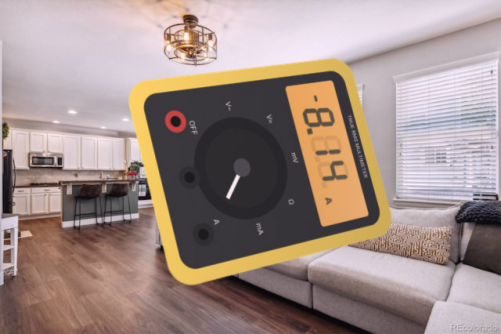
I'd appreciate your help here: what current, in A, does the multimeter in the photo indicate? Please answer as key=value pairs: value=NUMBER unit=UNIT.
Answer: value=-8.14 unit=A
